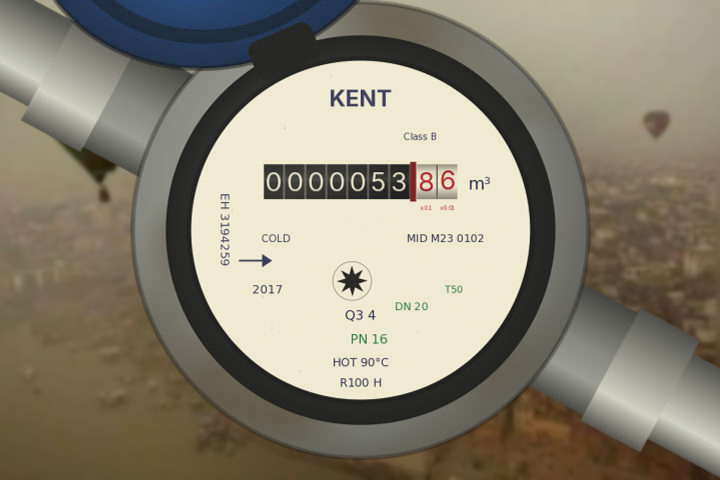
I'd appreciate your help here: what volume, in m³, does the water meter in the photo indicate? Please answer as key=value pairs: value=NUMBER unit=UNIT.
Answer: value=53.86 unit=m³
